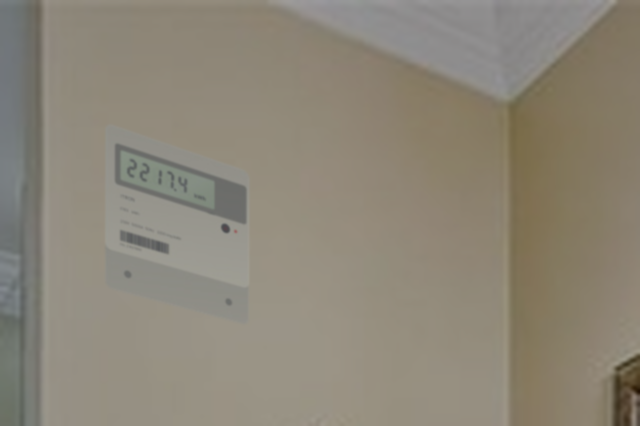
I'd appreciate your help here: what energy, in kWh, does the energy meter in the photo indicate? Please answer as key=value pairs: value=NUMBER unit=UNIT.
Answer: value=2217.4 unit=kWh
